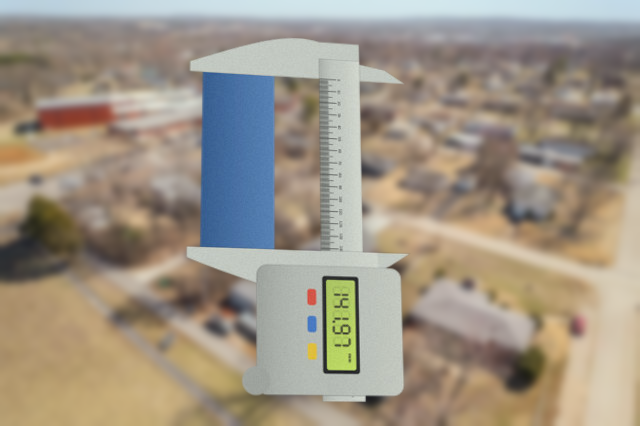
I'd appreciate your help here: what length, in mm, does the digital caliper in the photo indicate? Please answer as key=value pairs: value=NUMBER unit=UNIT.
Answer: value=141.97 unit=mm
